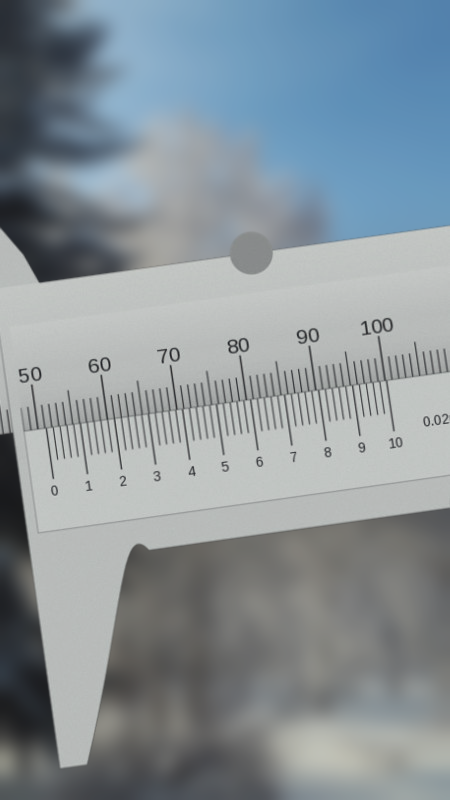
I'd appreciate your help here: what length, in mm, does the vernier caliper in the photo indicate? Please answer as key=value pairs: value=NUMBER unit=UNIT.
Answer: value=51.2 unit=mm
